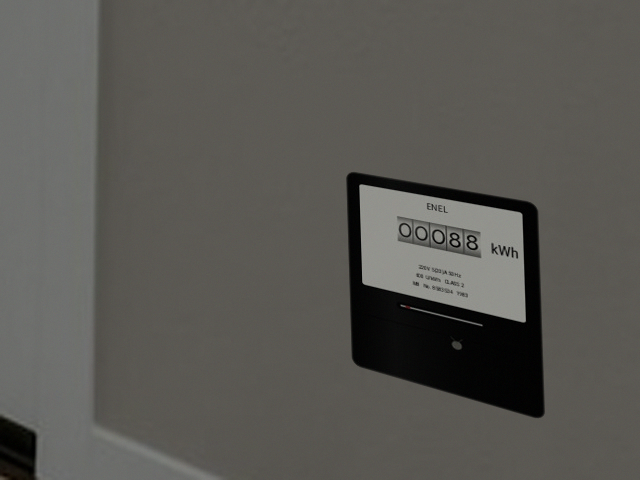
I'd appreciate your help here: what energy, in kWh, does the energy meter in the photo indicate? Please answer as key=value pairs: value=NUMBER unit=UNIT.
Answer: value=88 unit=kWh
